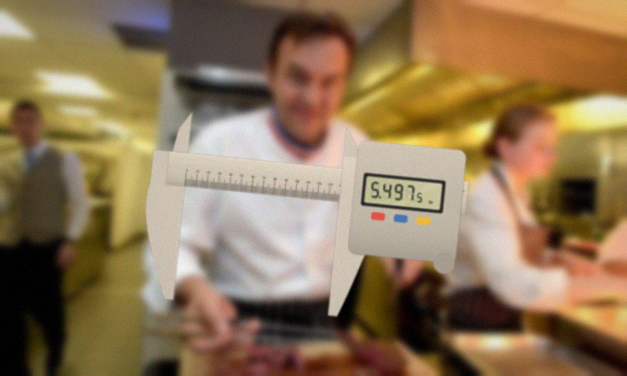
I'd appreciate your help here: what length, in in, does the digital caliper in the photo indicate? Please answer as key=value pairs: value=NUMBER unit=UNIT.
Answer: value=5.4975 unit=in
